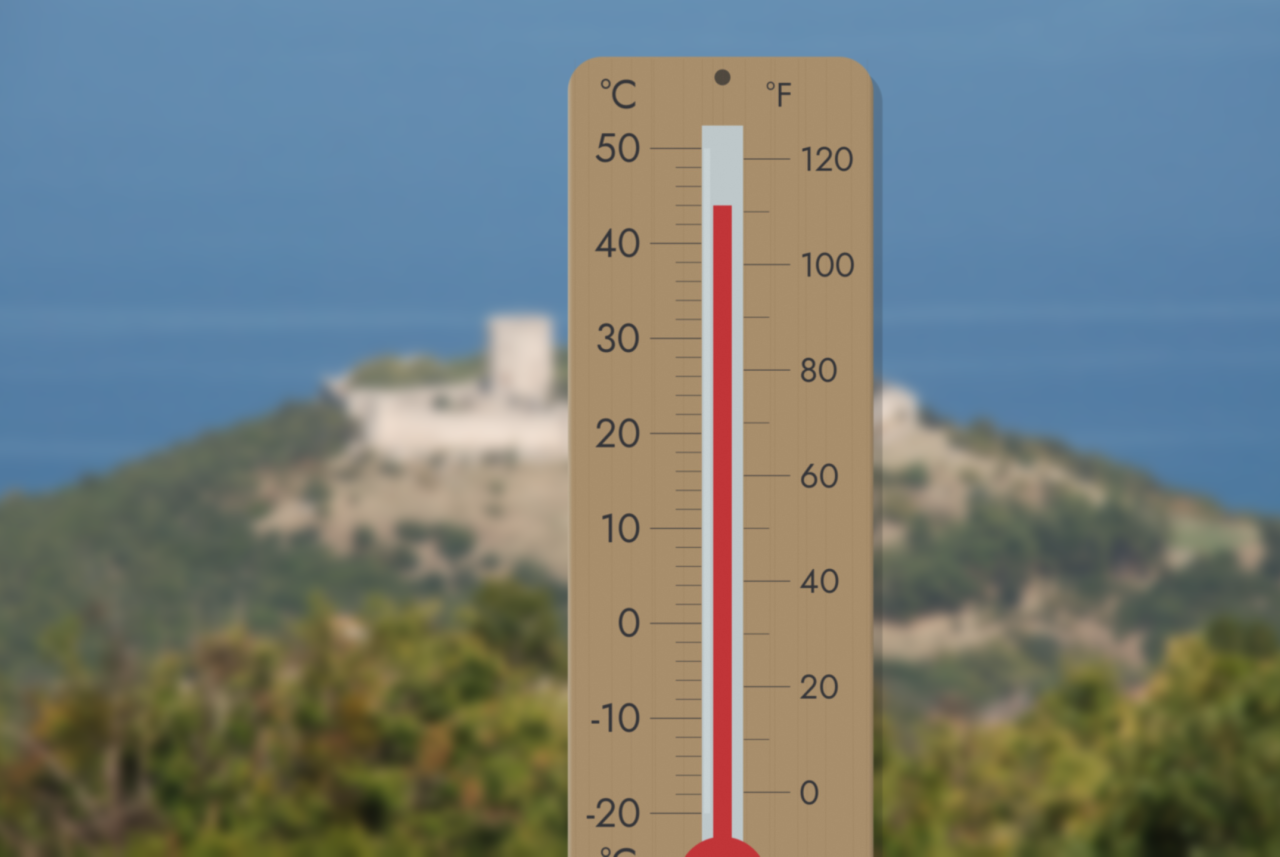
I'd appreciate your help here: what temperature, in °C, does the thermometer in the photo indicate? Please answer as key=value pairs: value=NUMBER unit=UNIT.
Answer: value=44 unit=°C
